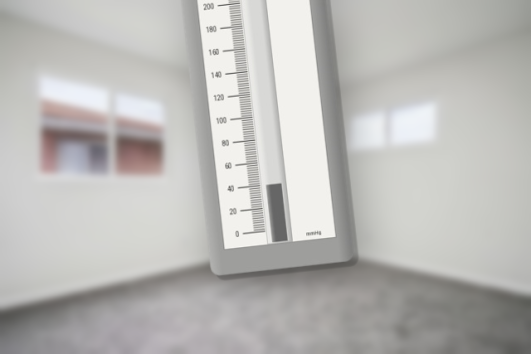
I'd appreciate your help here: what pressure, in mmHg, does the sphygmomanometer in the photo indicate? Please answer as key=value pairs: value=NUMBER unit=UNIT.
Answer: value=40 unit=mmHg
